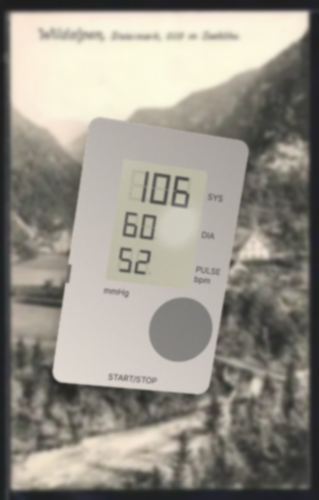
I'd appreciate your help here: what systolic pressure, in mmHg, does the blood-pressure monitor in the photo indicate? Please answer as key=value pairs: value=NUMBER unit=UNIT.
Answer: value=106 unit=mmHg
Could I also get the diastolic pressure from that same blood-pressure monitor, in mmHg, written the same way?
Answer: value=60 unit=mmHg
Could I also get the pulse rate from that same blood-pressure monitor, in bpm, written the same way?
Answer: value=52 unit=bpm
